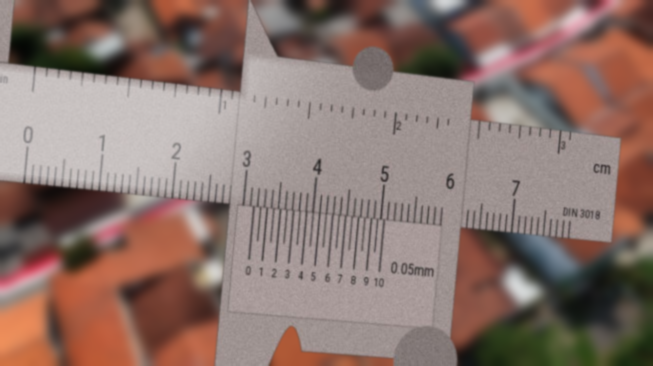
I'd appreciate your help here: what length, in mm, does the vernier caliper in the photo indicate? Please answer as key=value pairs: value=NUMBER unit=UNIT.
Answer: value=31.5 unit=mm
